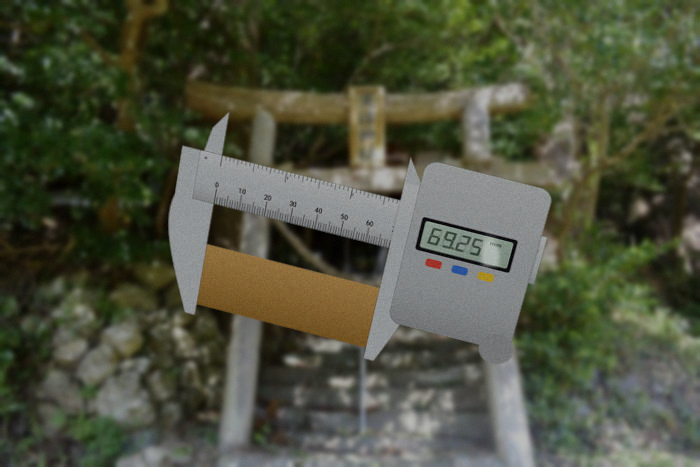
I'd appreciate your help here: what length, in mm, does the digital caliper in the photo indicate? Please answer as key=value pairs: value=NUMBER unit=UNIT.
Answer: value=69.25 unit=mm
